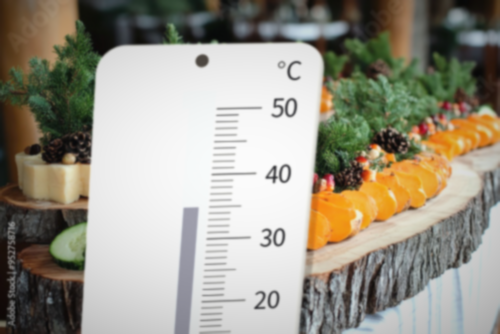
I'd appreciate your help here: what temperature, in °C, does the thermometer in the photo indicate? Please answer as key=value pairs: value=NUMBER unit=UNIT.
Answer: value=35 unit=°C
